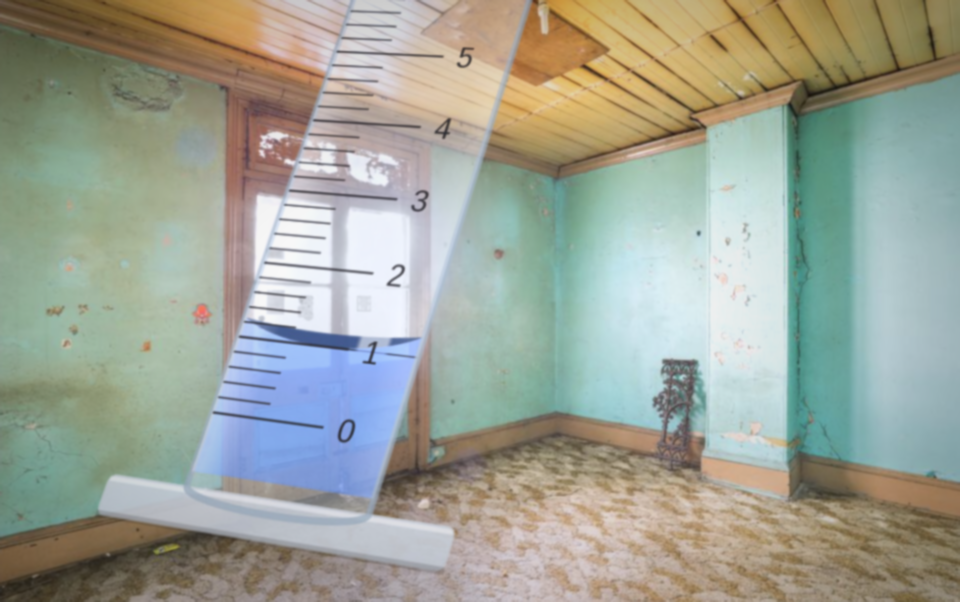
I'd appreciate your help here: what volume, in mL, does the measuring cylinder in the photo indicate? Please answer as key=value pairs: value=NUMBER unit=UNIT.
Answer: value=1 unit=mL
